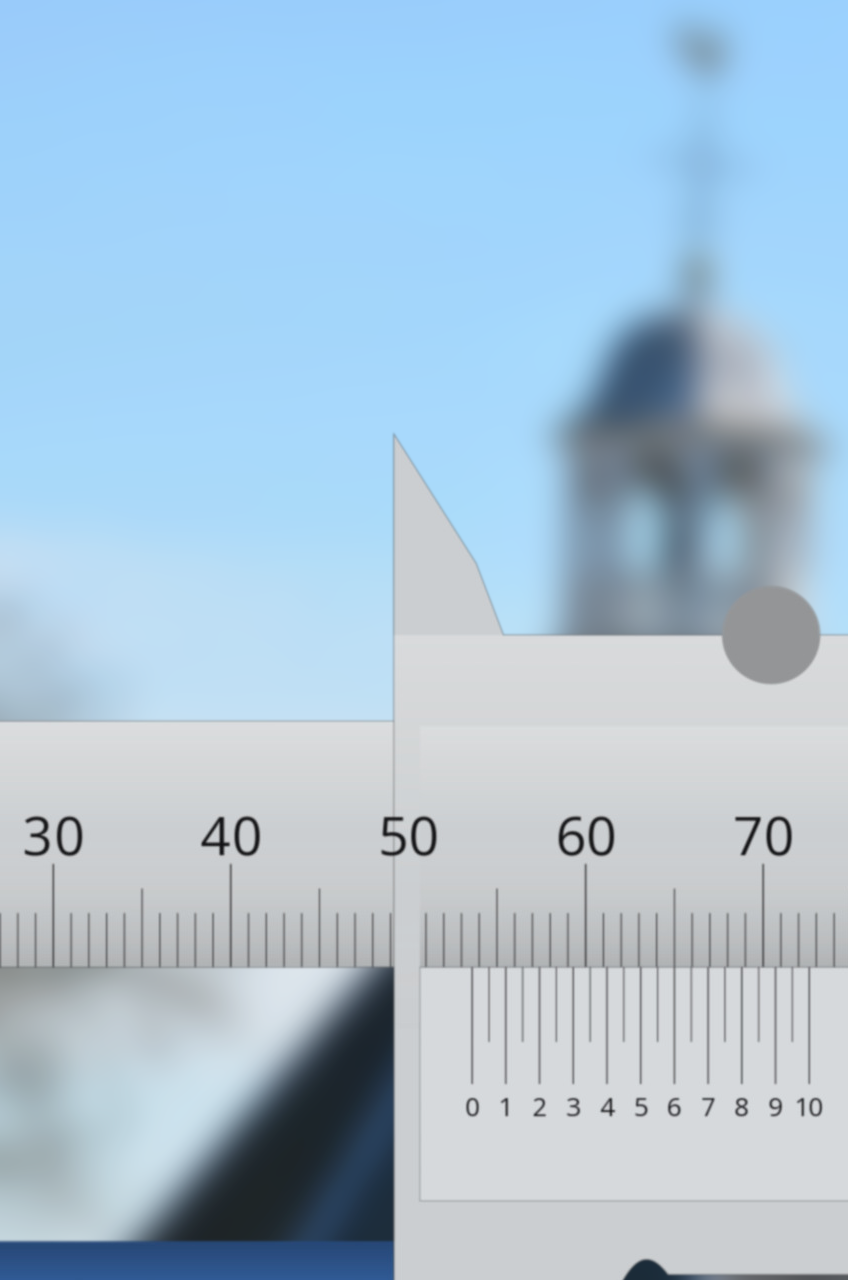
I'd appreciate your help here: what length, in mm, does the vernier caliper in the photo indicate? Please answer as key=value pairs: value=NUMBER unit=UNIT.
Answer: value=53.6 unit=mm
